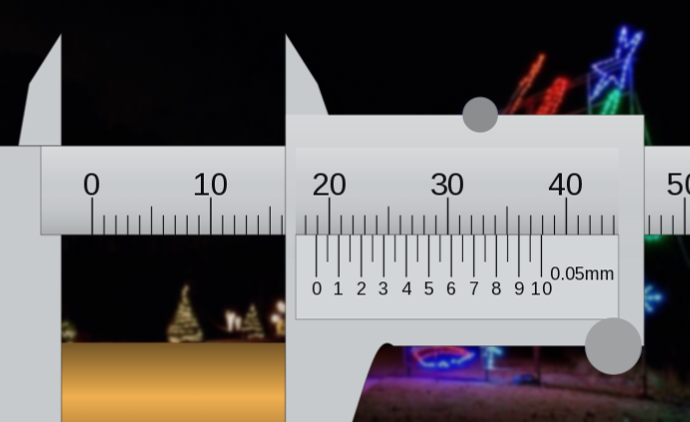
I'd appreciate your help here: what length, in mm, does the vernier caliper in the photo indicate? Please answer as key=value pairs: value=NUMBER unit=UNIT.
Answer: value=18.9 unit=mm
